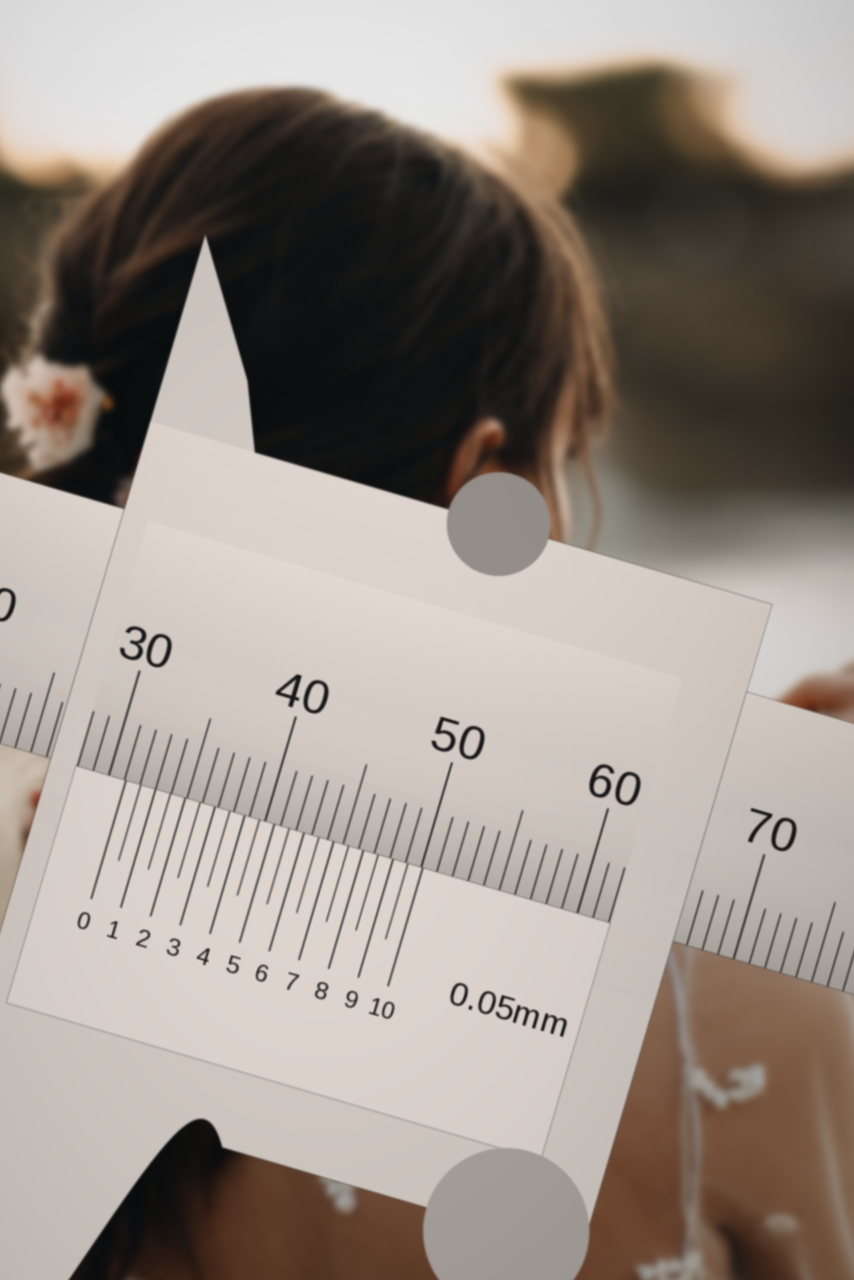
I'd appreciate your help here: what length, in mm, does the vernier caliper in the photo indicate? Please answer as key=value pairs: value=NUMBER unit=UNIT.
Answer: value=31.1 unit=mm
